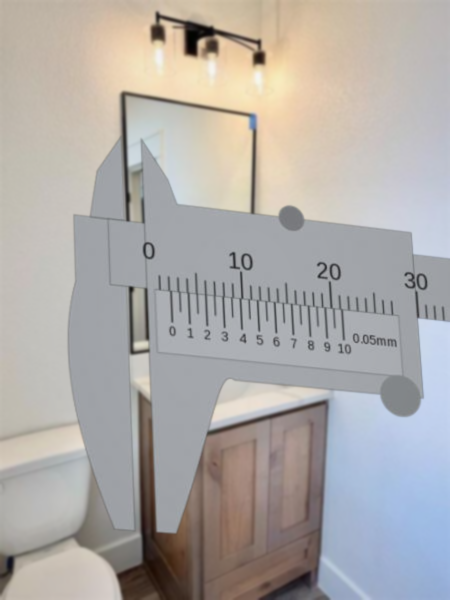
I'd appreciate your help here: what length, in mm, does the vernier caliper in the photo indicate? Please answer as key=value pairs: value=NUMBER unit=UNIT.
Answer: value=2.2 unit=mm
